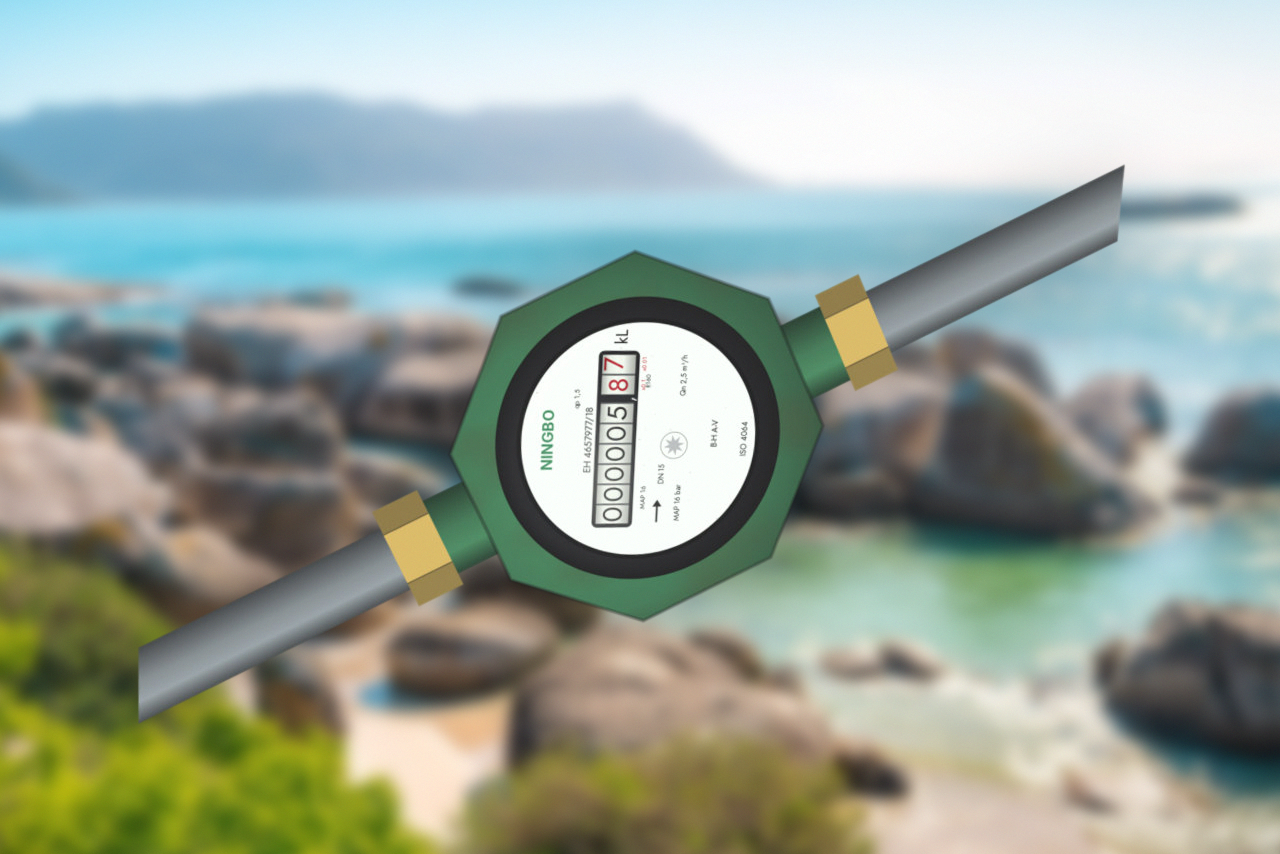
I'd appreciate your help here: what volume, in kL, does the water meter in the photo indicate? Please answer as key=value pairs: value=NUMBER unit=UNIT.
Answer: value=5.87 unit=kL
